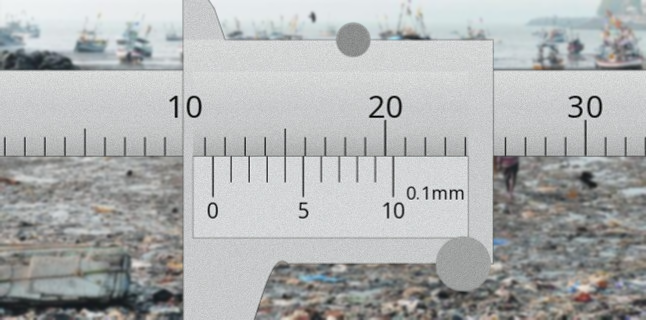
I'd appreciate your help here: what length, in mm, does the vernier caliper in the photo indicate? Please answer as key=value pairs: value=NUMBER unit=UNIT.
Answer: value=11.4 unit=mm
